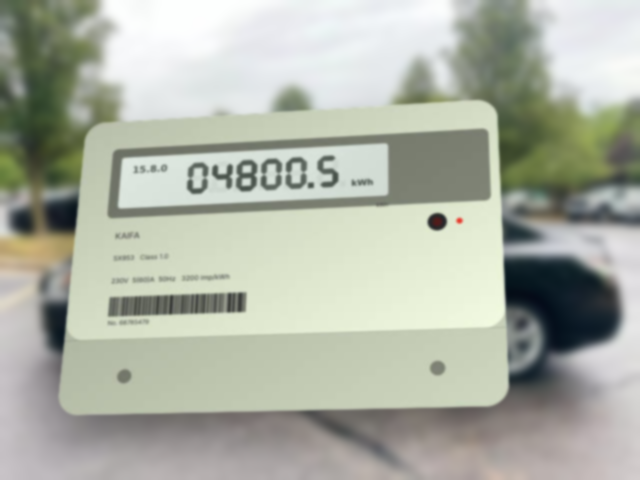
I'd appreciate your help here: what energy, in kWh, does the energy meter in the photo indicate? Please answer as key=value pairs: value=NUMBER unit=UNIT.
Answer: value=4800.5 unit=kWh
